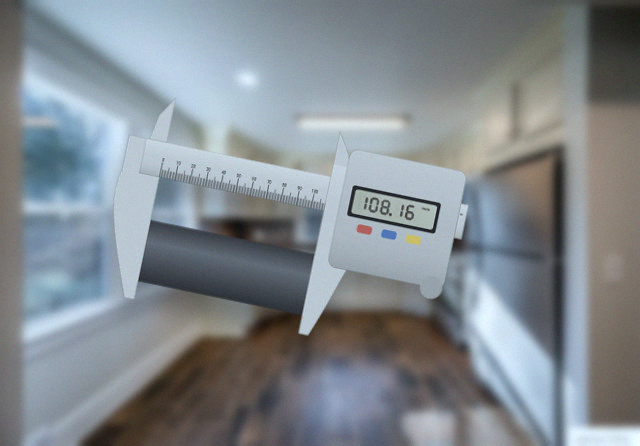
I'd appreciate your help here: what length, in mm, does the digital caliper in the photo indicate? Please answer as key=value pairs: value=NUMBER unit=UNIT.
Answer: value=108.16 unit=mm
